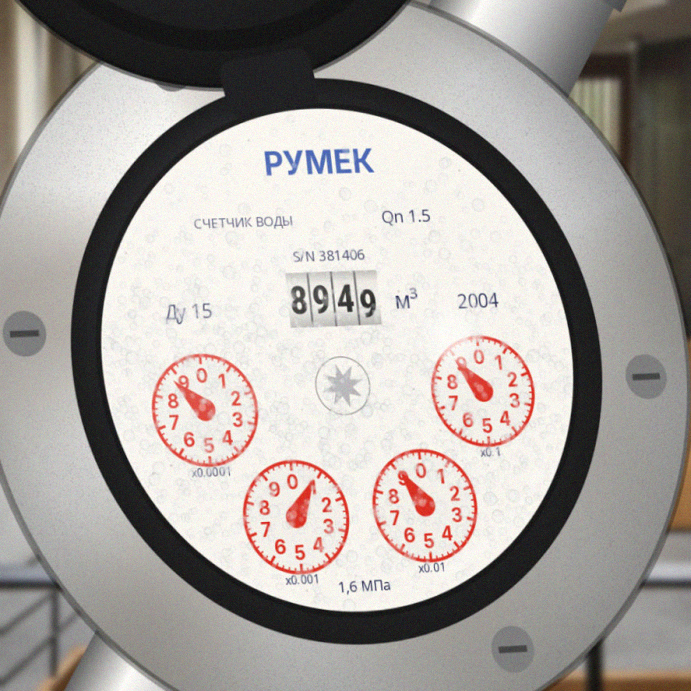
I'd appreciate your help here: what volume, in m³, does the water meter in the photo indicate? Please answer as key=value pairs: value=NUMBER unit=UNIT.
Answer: value=8948.8908 unit=m³
